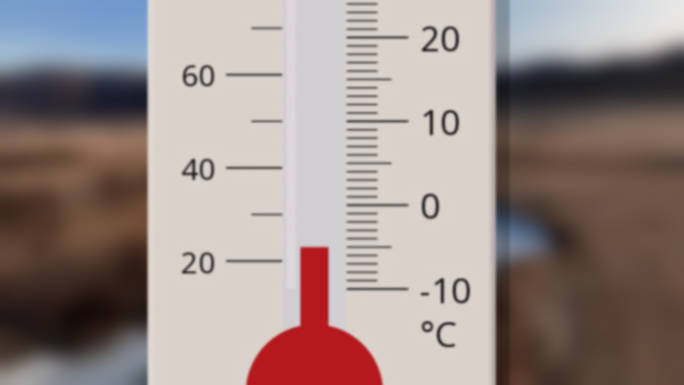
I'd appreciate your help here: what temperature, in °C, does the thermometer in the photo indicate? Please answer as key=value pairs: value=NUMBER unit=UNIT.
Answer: value=-5 unit=°C
